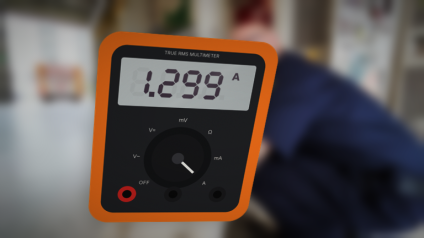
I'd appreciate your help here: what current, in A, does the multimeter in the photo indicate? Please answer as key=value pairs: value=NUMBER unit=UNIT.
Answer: value=1.299 unit=A
